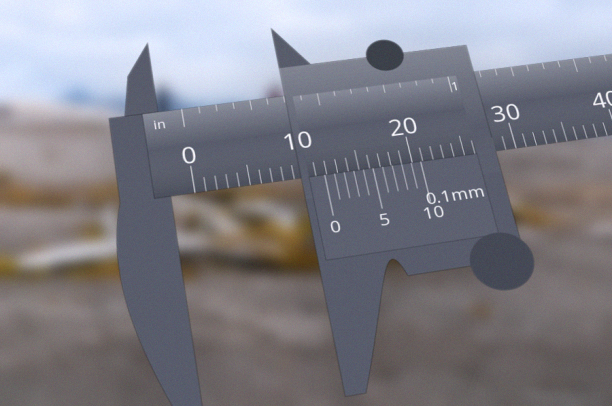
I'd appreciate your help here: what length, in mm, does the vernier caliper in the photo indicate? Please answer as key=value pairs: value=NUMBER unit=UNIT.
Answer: value=11.8 unit=mm
